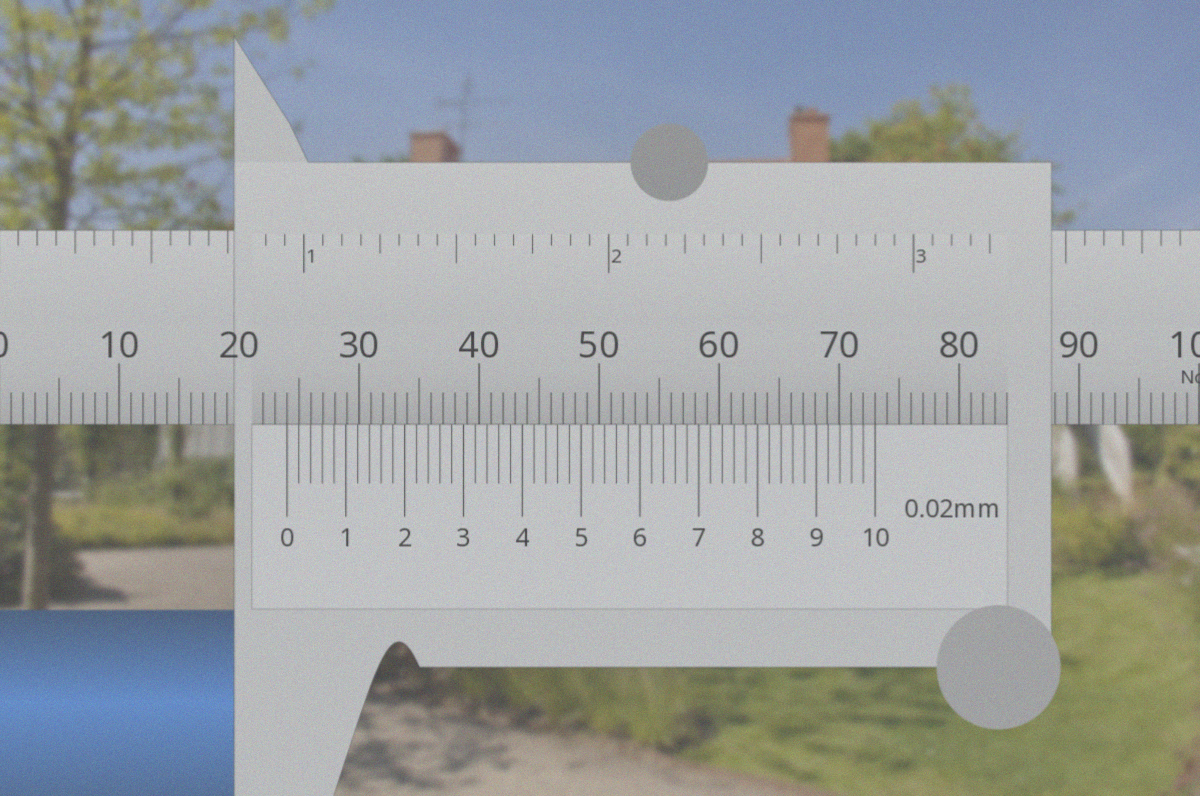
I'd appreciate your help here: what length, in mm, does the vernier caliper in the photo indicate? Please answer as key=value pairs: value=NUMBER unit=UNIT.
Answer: value=24.0 unit=mm
